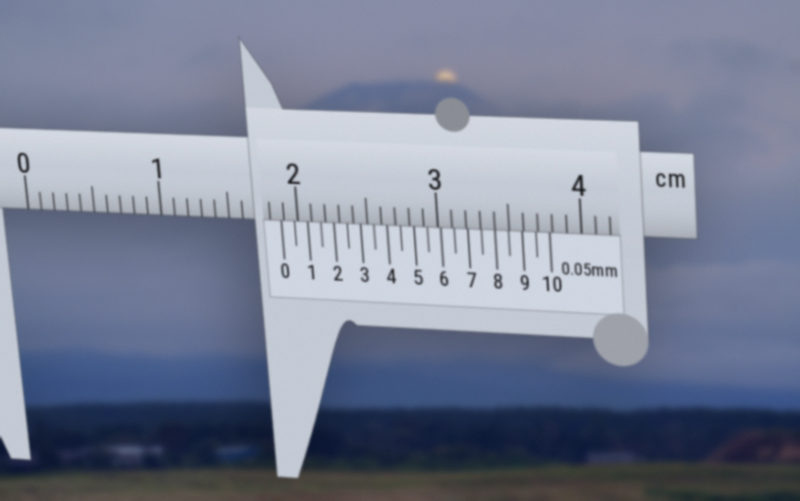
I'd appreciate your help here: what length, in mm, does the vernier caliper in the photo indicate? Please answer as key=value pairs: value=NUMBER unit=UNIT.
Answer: value=18.8 unit=mm
